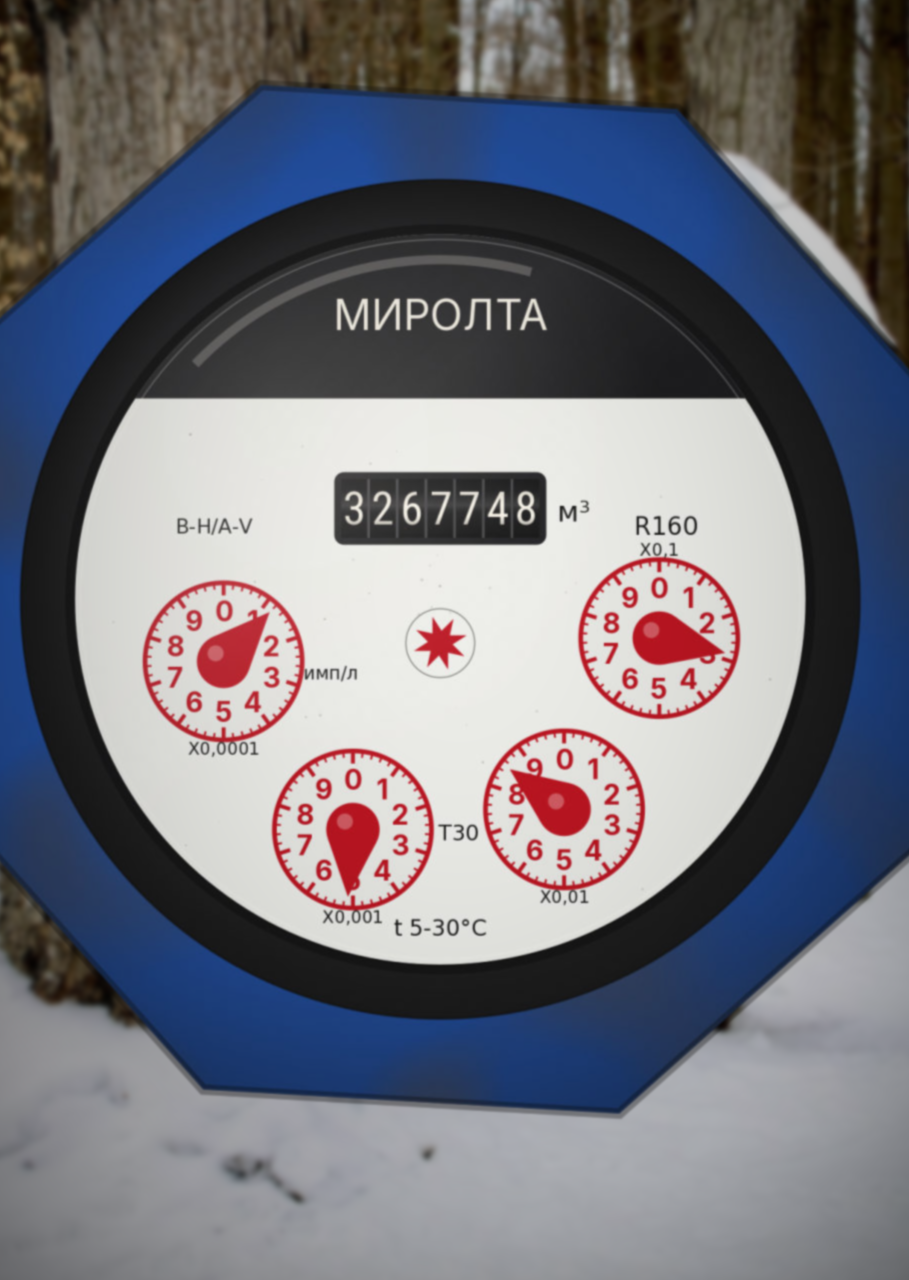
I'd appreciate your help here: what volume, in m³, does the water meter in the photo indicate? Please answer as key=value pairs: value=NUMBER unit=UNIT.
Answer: value=3267748.2851 unit=m³
